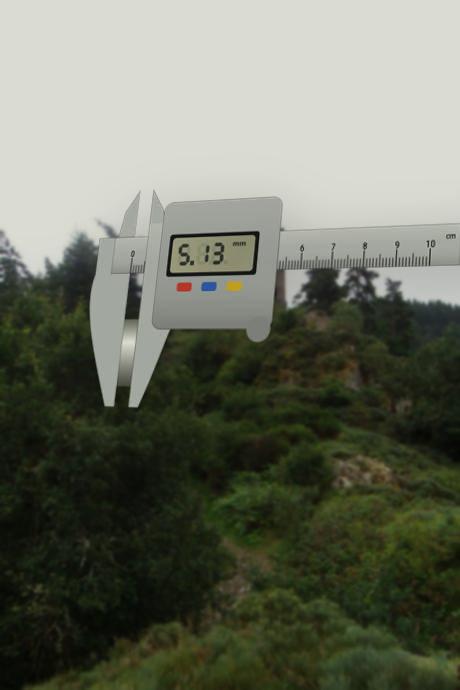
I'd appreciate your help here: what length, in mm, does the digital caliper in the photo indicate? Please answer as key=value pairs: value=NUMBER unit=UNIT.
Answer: value=5.13 unit=mm
